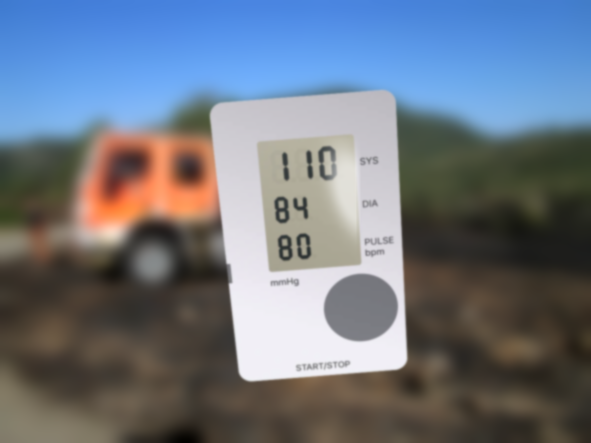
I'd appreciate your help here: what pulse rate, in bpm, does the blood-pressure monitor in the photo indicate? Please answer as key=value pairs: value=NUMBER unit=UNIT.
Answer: value=80 unit=bpm
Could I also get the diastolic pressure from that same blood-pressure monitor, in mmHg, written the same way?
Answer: value=84 unit=mmHg
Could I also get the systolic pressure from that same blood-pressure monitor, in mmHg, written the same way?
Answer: value=110 unit=mmHg
